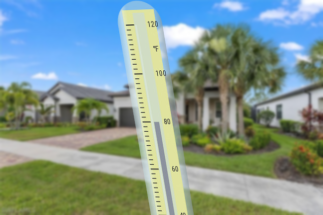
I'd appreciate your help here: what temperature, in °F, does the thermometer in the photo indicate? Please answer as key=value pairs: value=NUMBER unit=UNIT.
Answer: value=80 unit=°F
